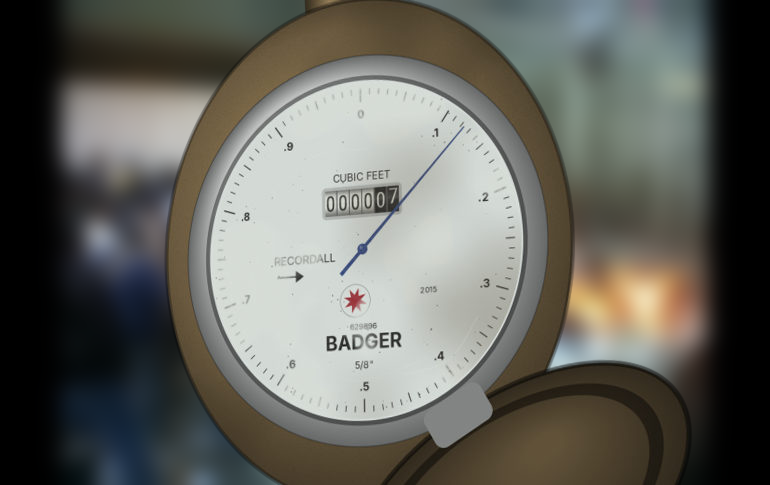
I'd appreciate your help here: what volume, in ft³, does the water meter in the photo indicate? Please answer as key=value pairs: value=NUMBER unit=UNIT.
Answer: value=7.12 unit=ft³
